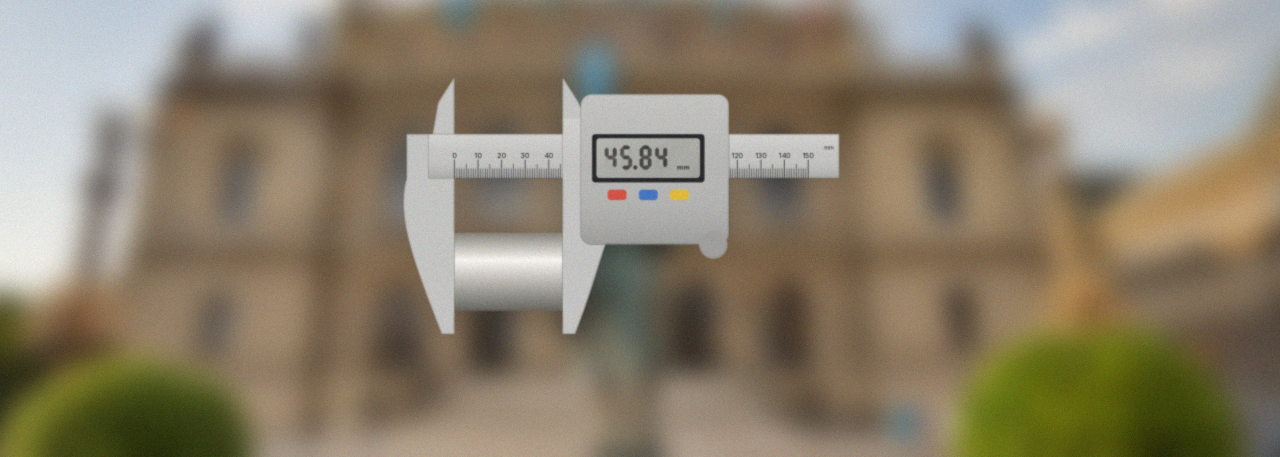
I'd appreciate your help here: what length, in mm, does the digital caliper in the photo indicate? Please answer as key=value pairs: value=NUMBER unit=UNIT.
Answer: value=45.84 unit=mm
